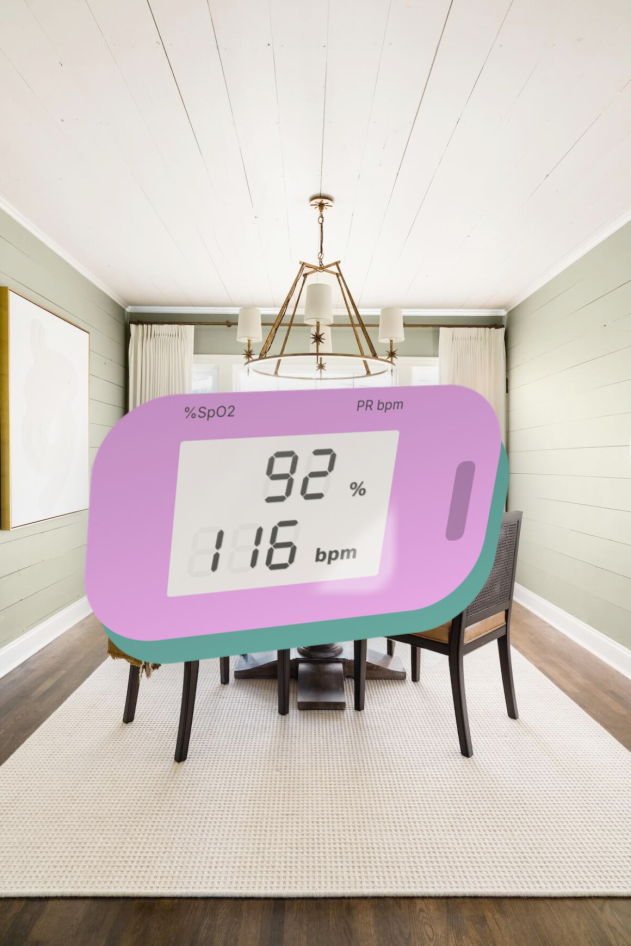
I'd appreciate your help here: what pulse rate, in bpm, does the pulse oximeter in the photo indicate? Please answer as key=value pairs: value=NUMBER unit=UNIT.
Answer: value=116 unit=bpm
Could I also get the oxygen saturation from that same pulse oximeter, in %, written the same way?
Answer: value=92 unit=%
